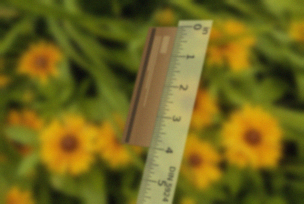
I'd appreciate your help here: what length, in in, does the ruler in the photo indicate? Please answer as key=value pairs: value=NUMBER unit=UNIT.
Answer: value=4 unit=in
